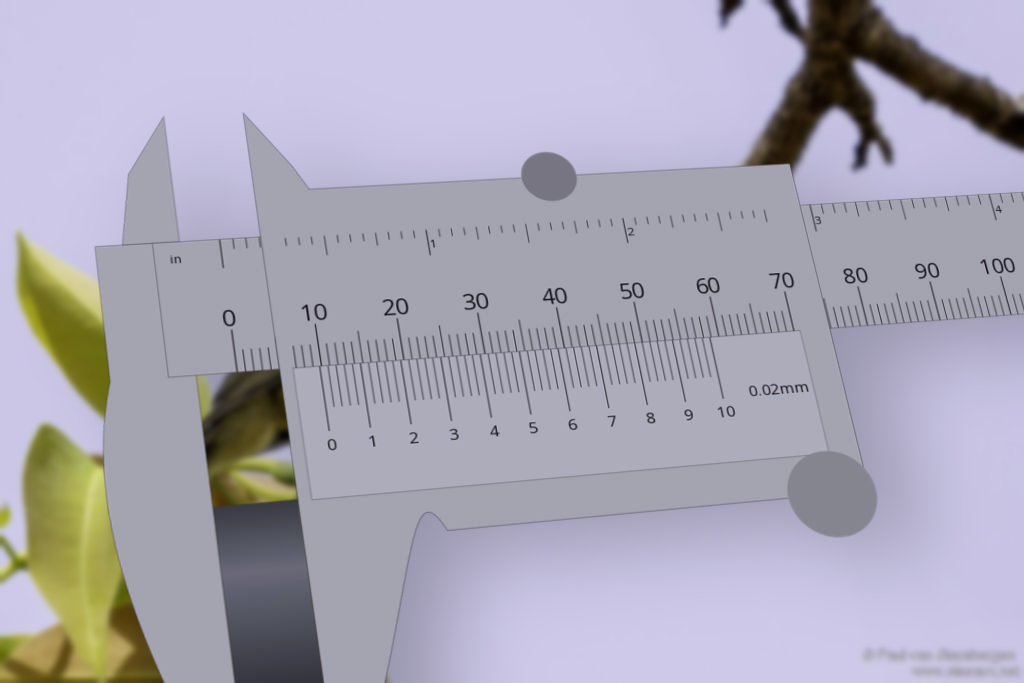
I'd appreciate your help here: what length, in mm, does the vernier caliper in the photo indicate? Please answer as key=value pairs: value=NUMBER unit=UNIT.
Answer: value=9.8 unit=mm
